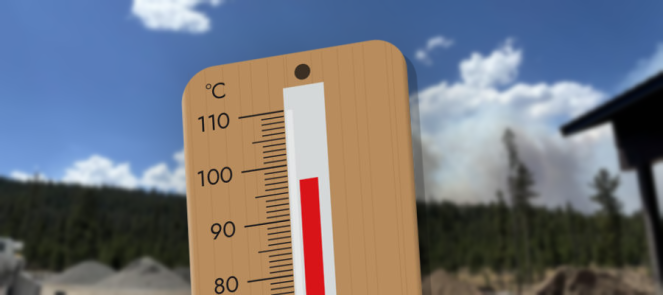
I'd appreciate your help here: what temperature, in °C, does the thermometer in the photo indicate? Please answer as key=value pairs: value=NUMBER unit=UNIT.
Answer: value=97 unit=°C
